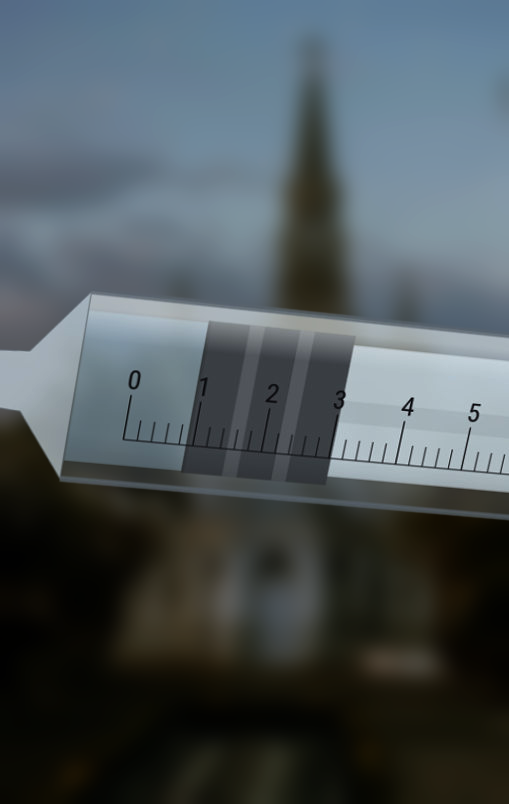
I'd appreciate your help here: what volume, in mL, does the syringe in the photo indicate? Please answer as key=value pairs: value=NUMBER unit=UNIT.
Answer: value=0.9 unit=mL
